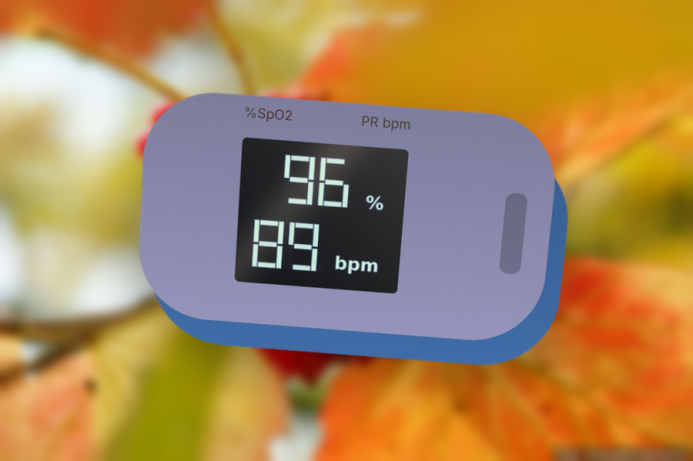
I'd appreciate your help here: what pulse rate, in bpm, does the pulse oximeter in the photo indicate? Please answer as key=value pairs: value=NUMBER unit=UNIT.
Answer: value=89 unit=bpm
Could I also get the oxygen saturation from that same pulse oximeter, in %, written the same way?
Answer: value=96 unit=%
